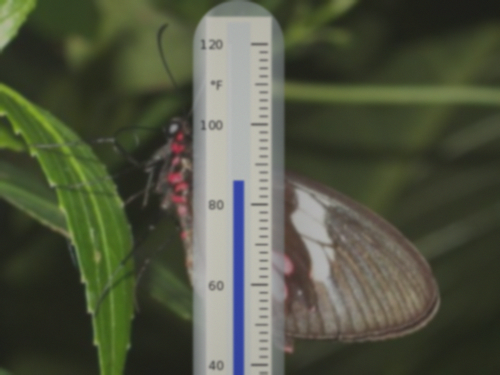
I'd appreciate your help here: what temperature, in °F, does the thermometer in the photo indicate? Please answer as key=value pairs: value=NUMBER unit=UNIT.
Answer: value=86 unit=°F
